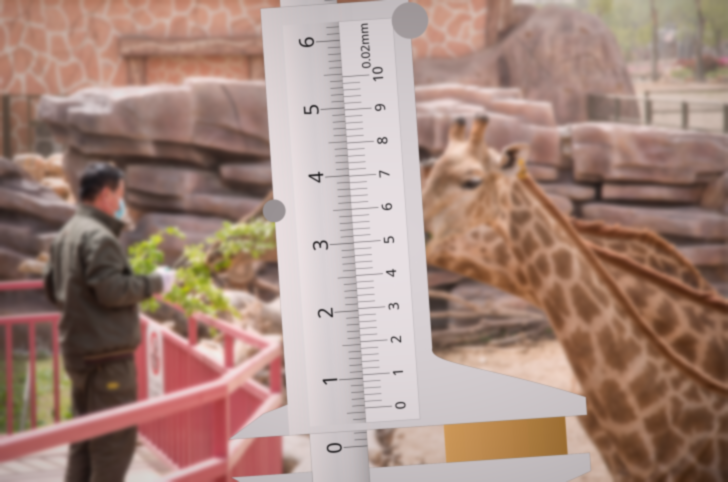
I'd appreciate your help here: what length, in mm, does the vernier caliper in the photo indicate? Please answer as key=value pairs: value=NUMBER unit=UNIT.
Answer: value=5.6 unit=mm
